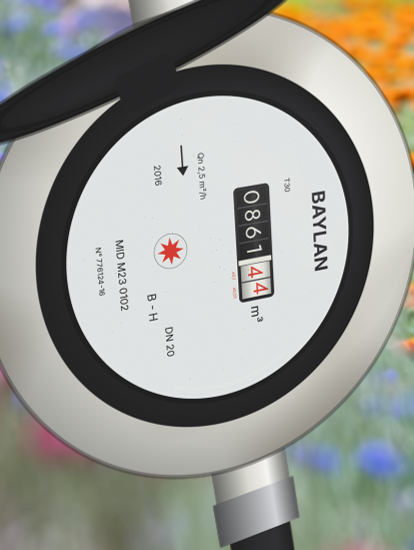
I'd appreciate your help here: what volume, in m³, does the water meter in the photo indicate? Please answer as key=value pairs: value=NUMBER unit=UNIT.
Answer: value=861.44 unit=m³
